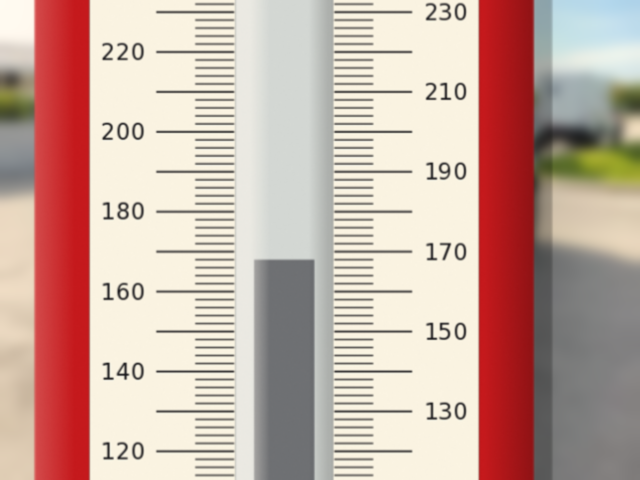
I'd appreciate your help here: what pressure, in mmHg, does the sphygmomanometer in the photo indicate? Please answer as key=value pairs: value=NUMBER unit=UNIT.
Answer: value=168 unit=mmHg
